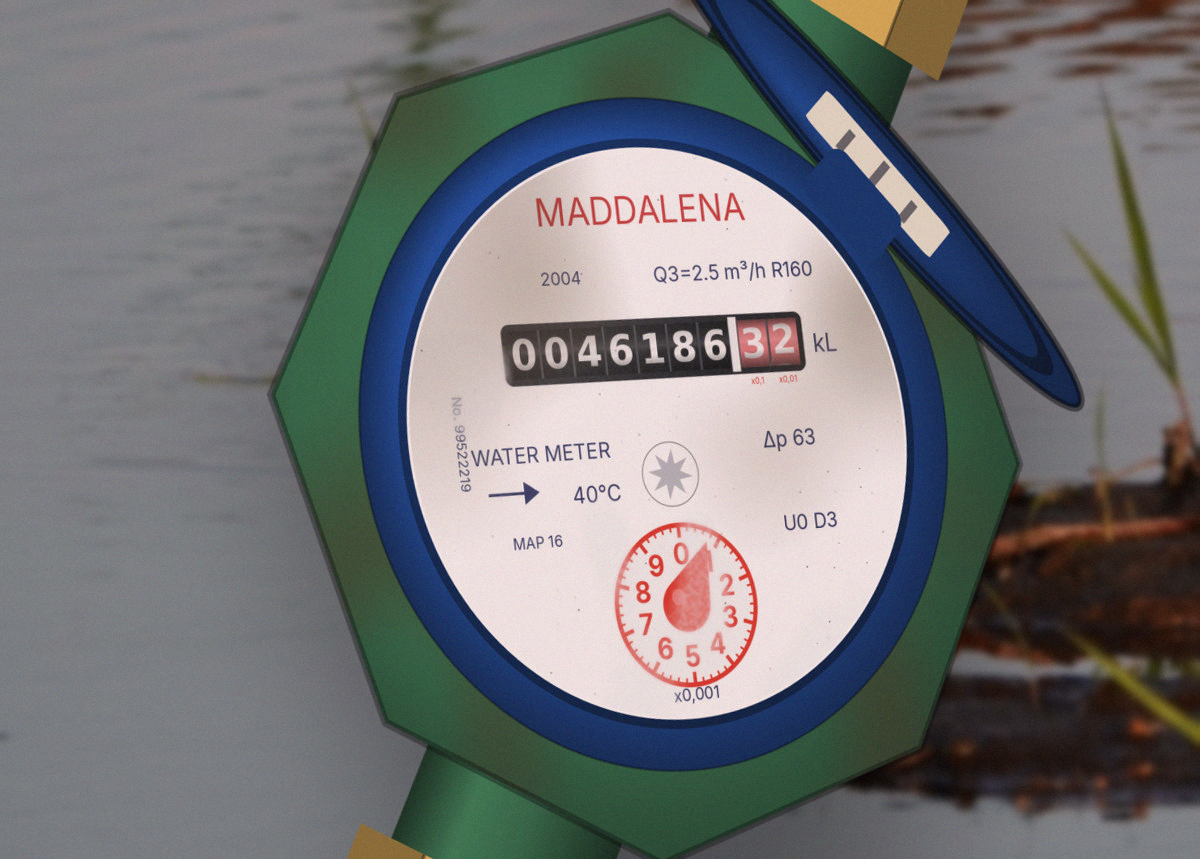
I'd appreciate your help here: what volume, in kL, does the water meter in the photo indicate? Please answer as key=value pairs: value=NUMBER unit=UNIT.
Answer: value=46186.320 unit=kL
